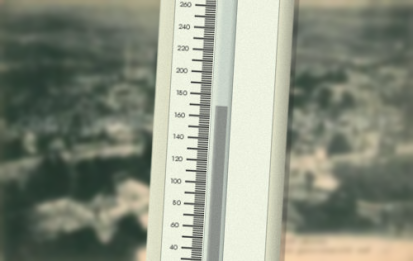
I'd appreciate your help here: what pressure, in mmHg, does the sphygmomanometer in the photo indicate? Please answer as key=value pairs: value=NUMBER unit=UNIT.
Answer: value=170 unit=mmHg
